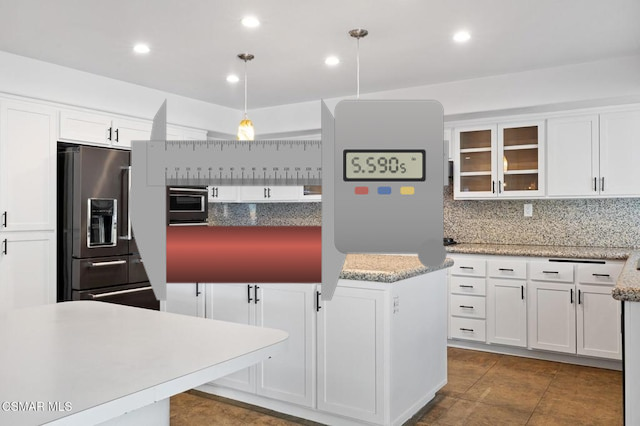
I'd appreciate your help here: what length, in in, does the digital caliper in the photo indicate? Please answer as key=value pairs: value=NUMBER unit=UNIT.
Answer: value=5.5905 unit=in
